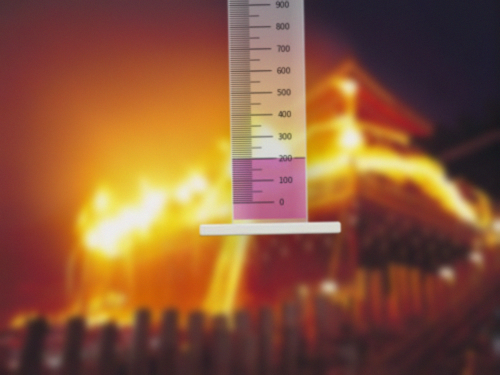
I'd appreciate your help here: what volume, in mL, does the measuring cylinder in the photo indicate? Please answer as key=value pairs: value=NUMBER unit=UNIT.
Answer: value=200 unit=mL
